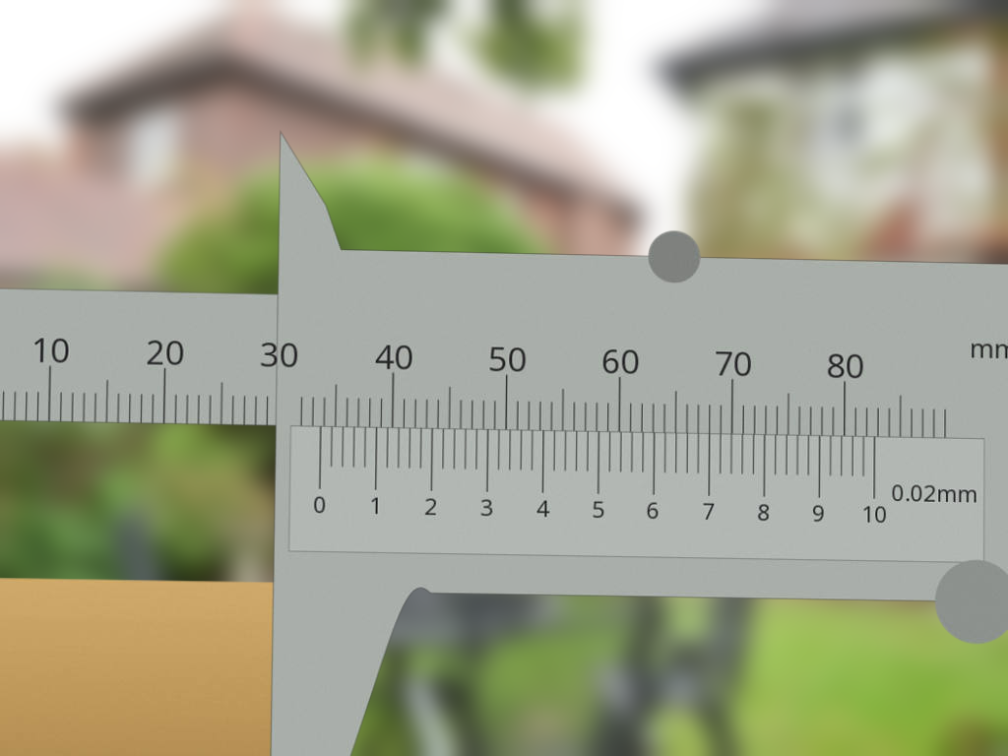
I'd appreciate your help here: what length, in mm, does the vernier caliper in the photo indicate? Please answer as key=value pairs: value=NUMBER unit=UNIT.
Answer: value=33.7 unit=mm
